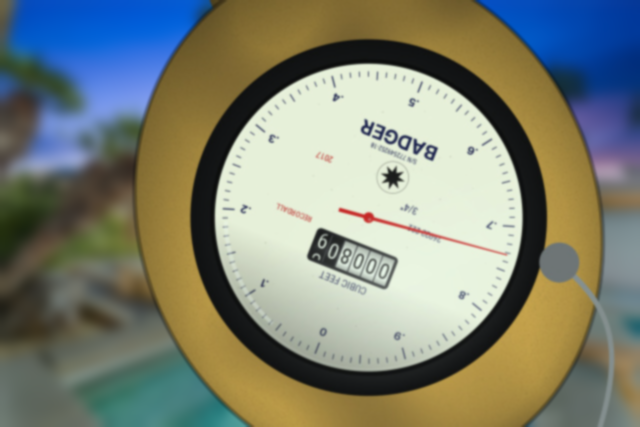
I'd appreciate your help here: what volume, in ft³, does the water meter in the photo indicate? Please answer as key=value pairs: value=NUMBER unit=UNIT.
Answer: value=808.73 unit=ft³
